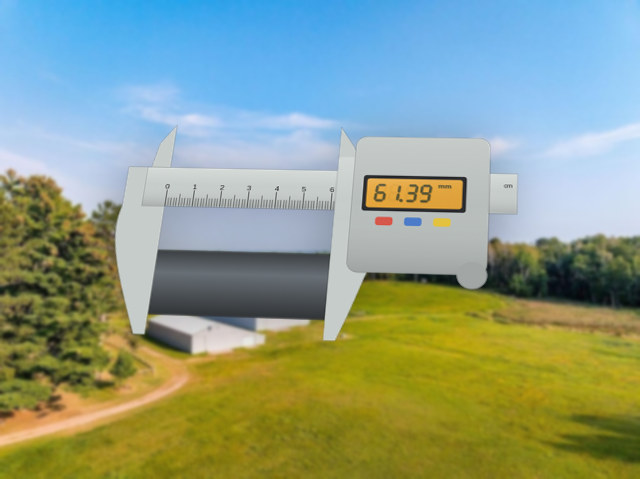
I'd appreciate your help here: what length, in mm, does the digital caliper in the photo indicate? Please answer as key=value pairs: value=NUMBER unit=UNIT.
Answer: value=61.39 unit=mm
